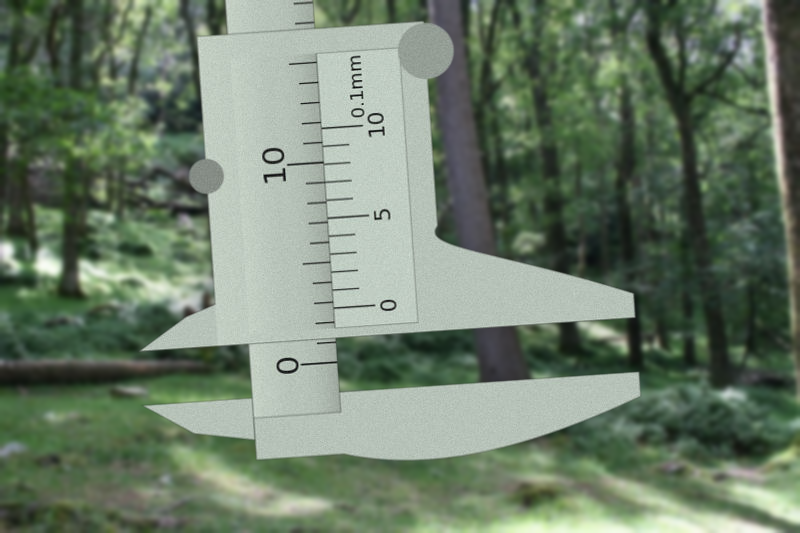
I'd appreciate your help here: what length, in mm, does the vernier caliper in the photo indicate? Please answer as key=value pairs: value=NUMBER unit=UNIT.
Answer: value=2.7 unit=mm
